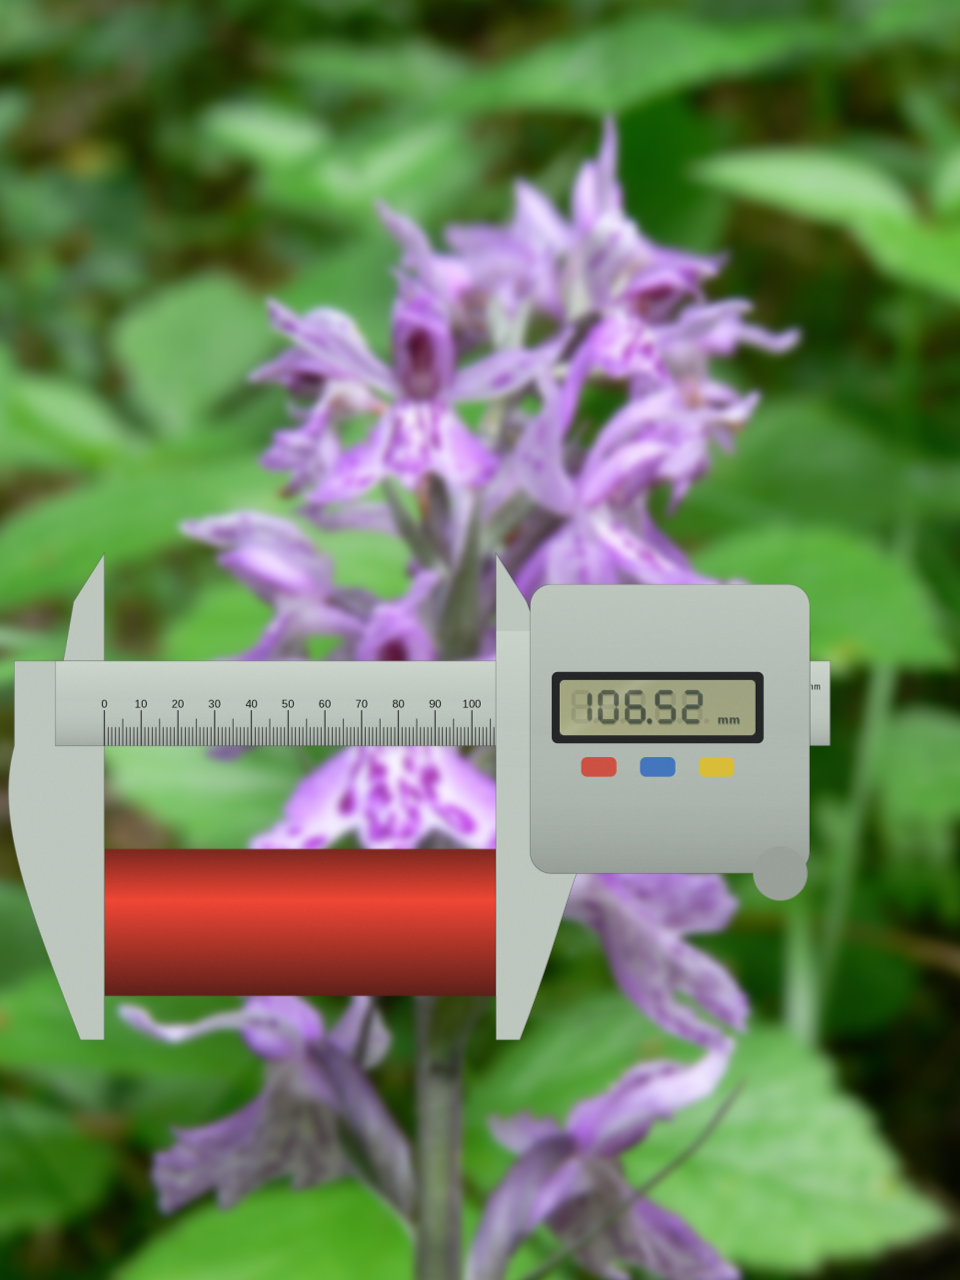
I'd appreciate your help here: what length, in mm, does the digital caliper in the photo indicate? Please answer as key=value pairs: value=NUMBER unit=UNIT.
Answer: value=106.52 unit=mm
